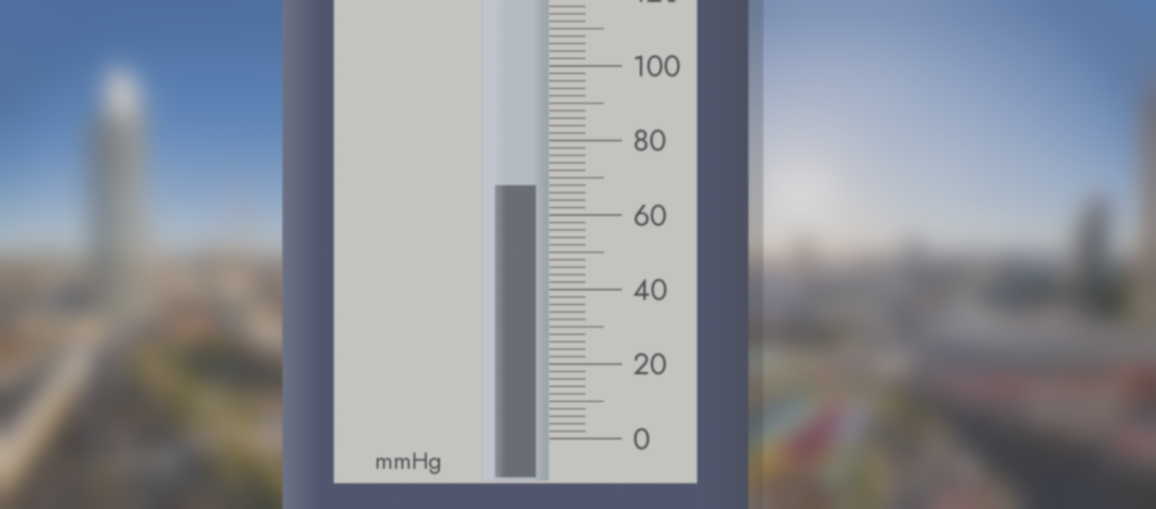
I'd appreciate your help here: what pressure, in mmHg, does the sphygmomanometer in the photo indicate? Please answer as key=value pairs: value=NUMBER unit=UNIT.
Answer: value=68 unit=mmHg
